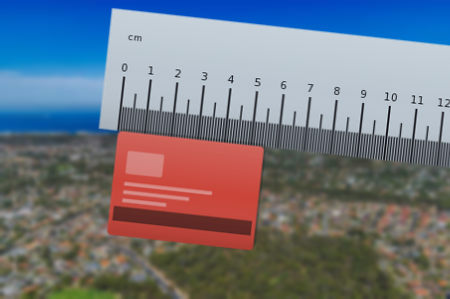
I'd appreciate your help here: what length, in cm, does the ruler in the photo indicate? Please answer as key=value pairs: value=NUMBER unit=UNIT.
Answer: value=5.5 unit=cm
